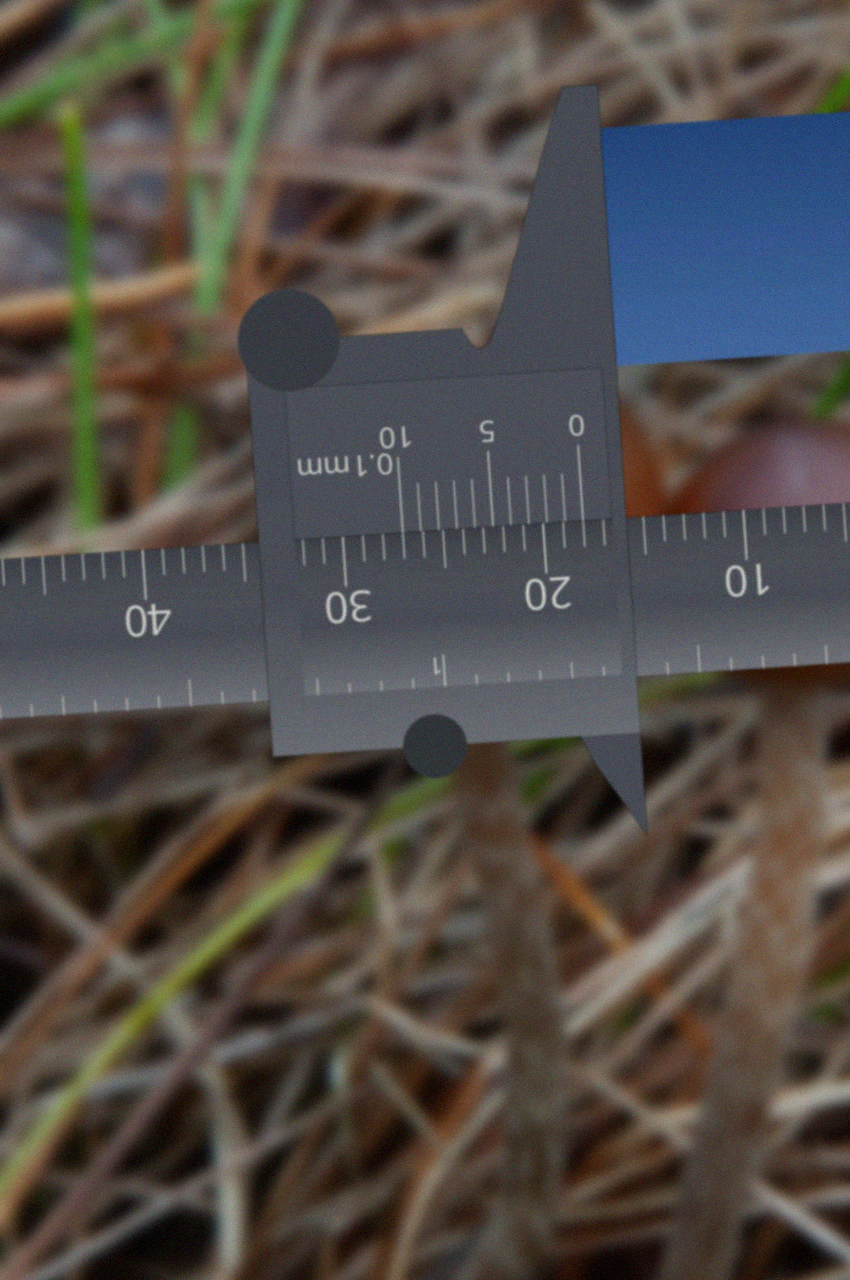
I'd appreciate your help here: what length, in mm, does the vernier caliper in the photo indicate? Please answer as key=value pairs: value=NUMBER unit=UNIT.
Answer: value=18.0 unit=mm
